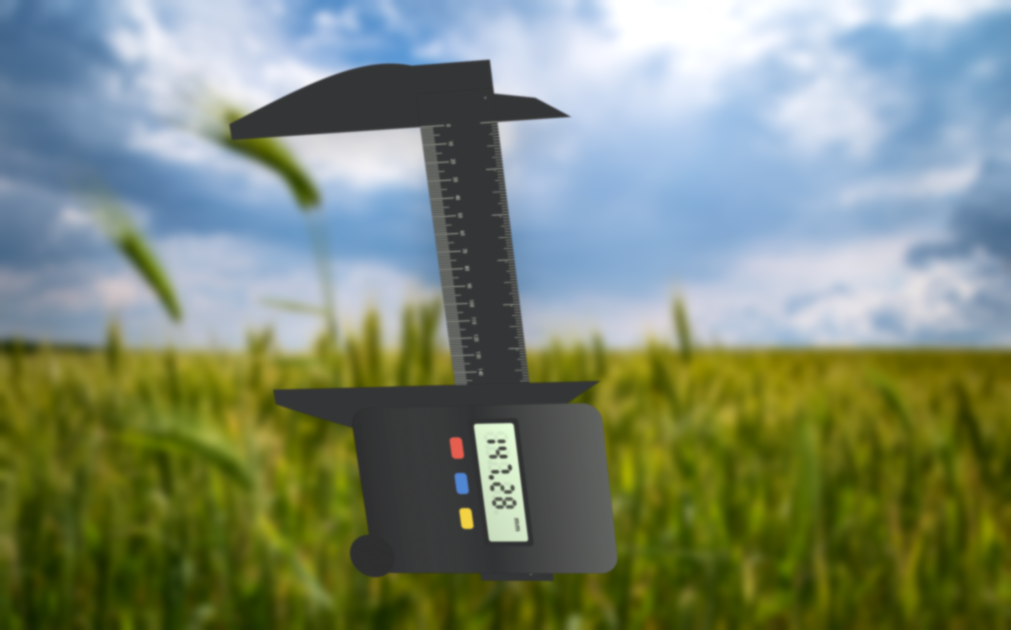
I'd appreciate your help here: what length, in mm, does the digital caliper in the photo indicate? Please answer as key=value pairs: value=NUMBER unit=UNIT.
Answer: value=147.28 unit=mm
